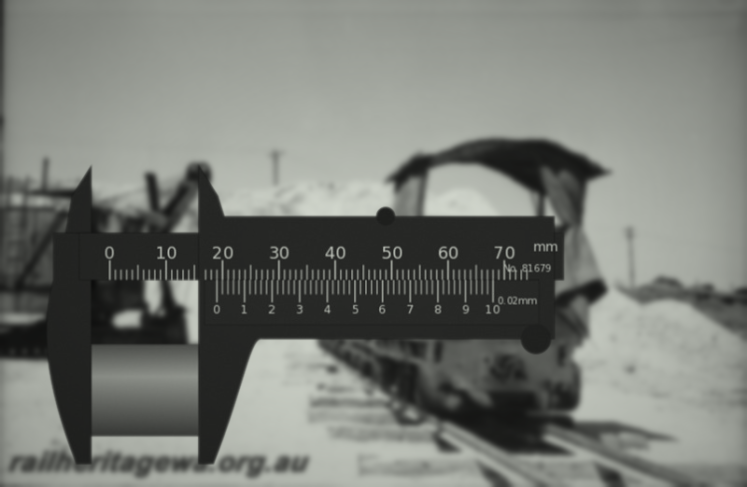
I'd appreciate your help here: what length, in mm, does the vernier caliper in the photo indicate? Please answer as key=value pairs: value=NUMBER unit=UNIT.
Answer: value=19.0 unit=mm
